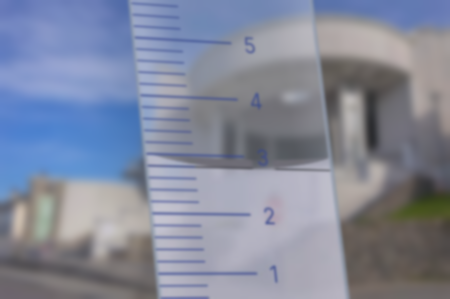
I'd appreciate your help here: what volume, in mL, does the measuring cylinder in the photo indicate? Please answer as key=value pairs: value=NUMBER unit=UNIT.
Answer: value=2.8 unit=mL
